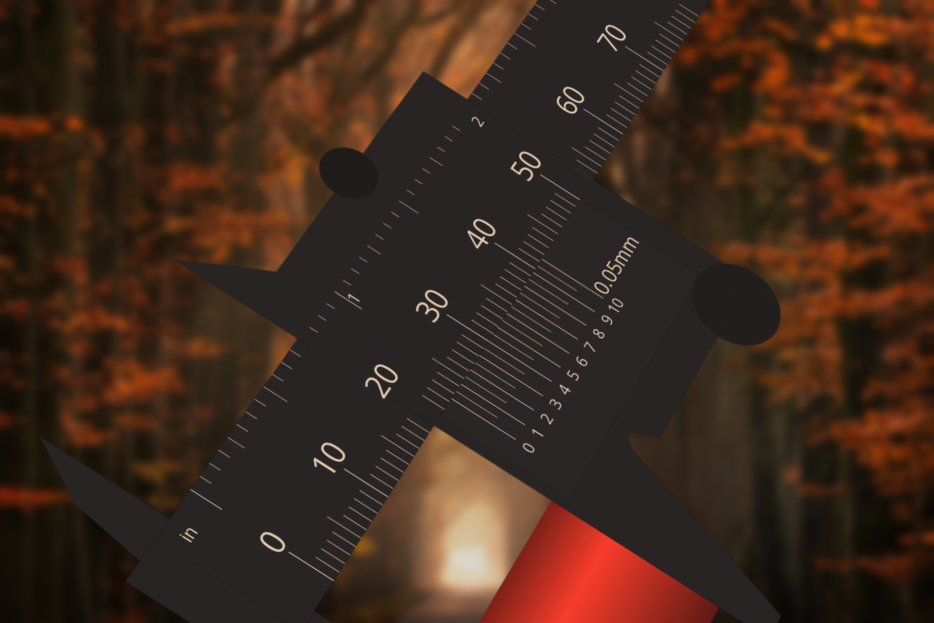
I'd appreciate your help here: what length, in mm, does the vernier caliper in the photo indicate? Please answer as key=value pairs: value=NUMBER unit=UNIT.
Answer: value=22.4 unit=mm
